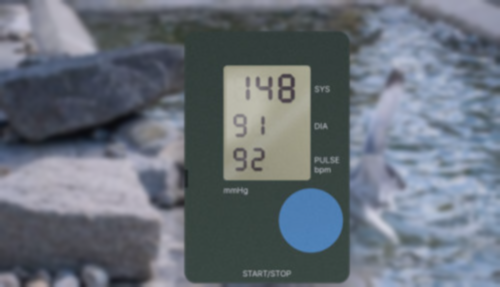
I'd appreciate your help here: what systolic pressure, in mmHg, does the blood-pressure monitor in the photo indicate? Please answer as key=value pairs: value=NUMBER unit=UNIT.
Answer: value=148 unit=mmHg
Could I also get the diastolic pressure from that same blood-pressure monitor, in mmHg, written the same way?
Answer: value=91 unit=mmHg
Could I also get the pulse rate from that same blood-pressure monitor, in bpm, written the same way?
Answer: value=92 unit=bpm
